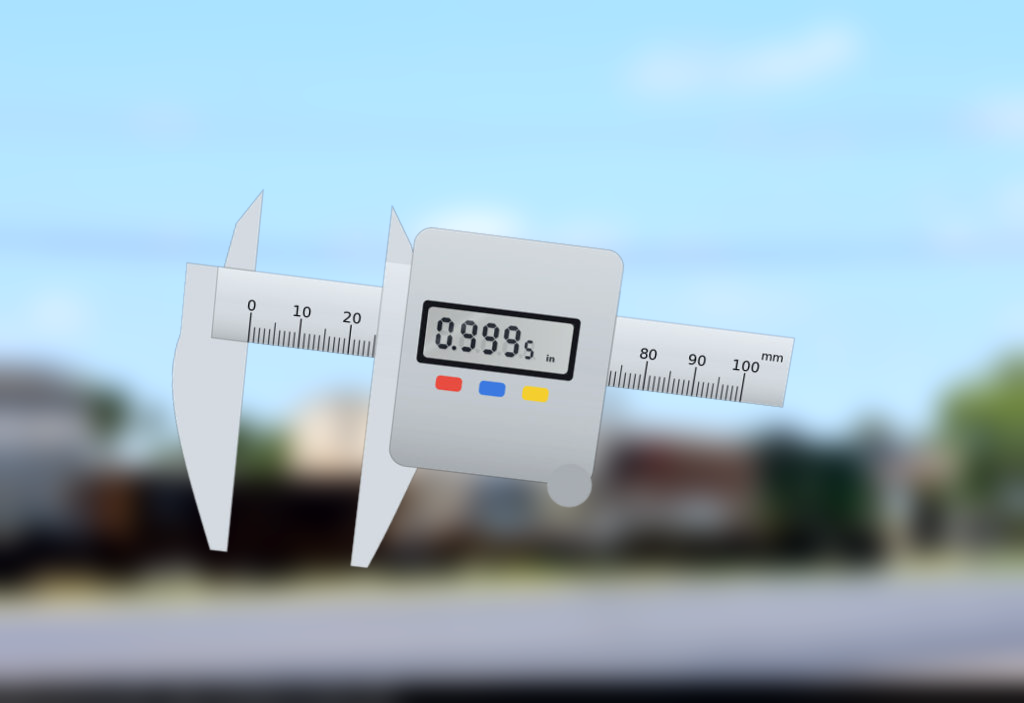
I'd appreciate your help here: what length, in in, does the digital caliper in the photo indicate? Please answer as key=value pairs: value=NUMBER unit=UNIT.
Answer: value=0.9995 unit=in
